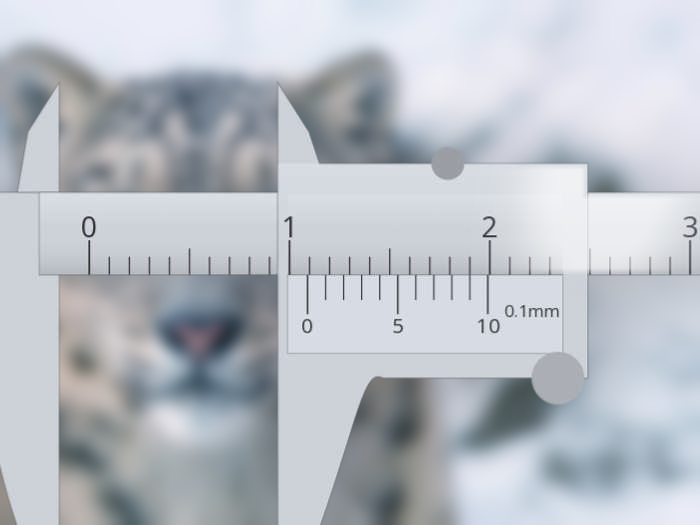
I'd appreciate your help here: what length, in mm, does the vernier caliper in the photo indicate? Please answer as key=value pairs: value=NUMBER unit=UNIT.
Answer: value=10.9 unit=mm
